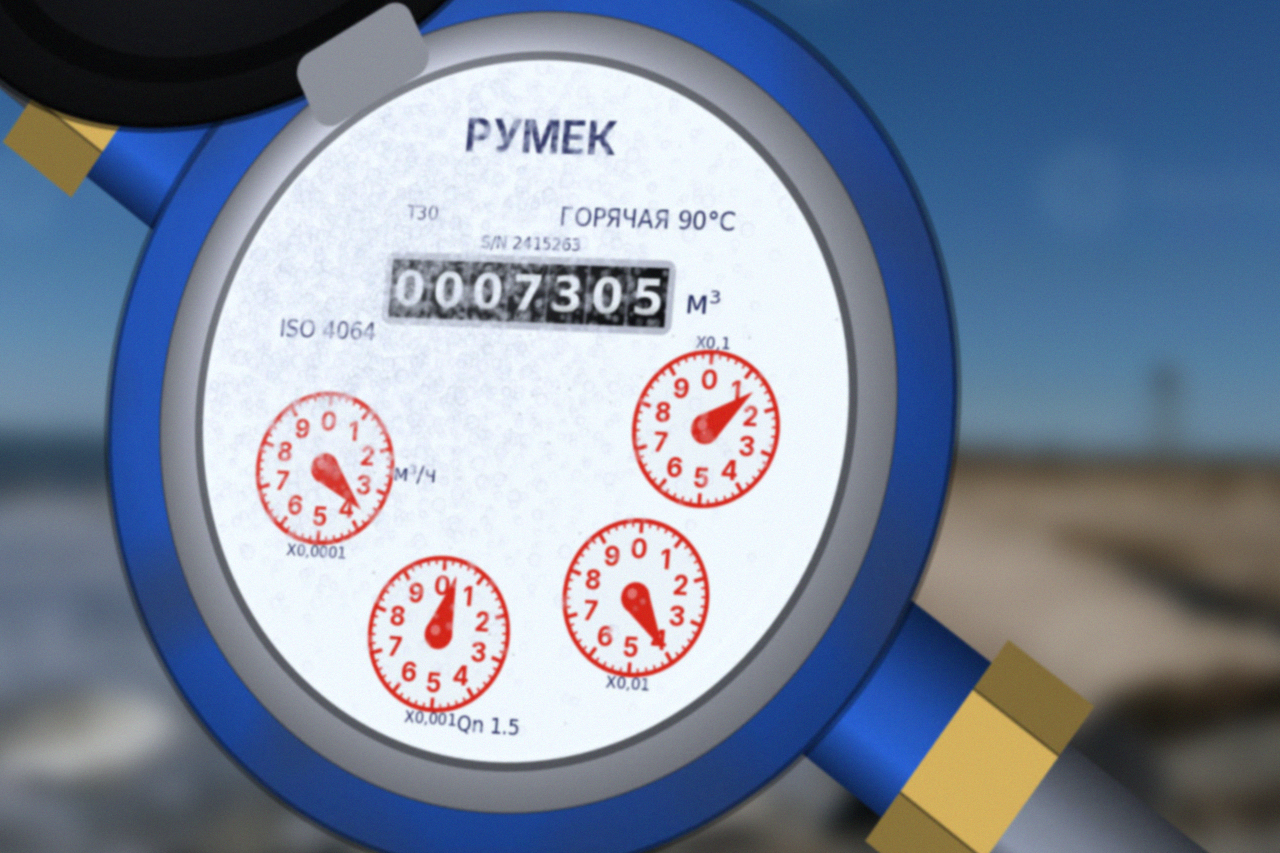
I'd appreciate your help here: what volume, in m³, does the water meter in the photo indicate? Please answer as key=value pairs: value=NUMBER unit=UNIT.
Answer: value=7305.1403 unit=m³
